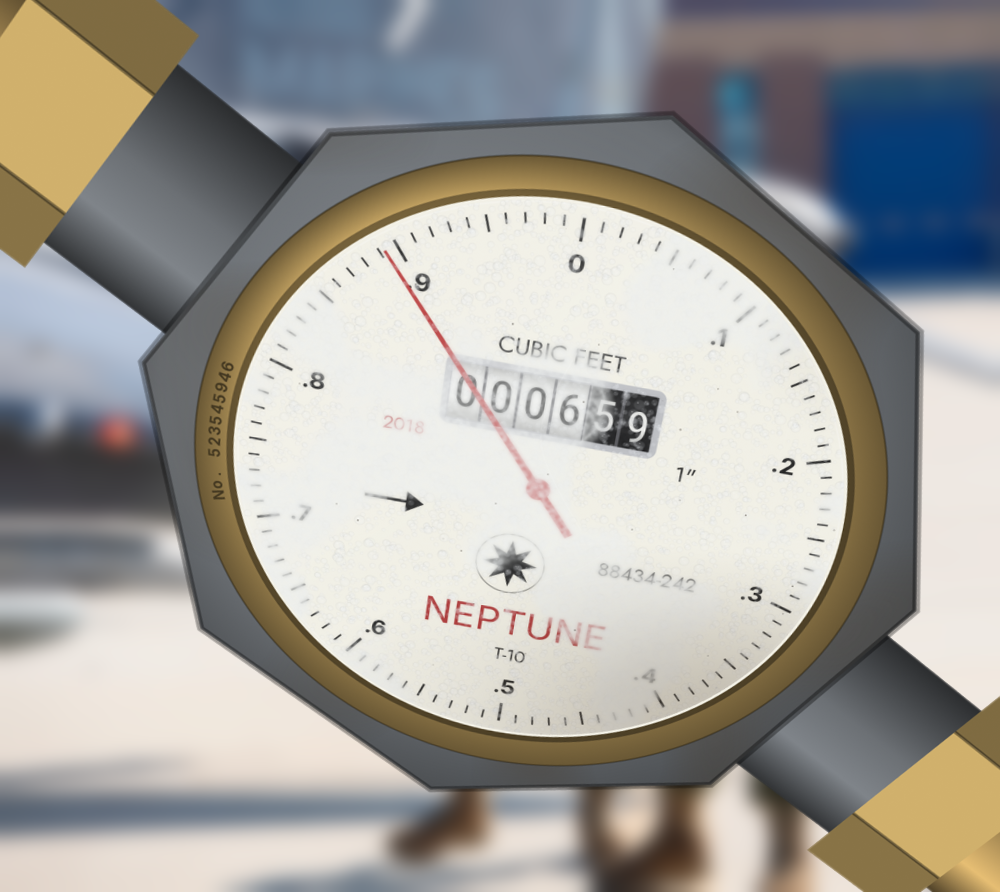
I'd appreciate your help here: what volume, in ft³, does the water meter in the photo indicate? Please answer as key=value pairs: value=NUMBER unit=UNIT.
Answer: value=658.89 unit=ft³
